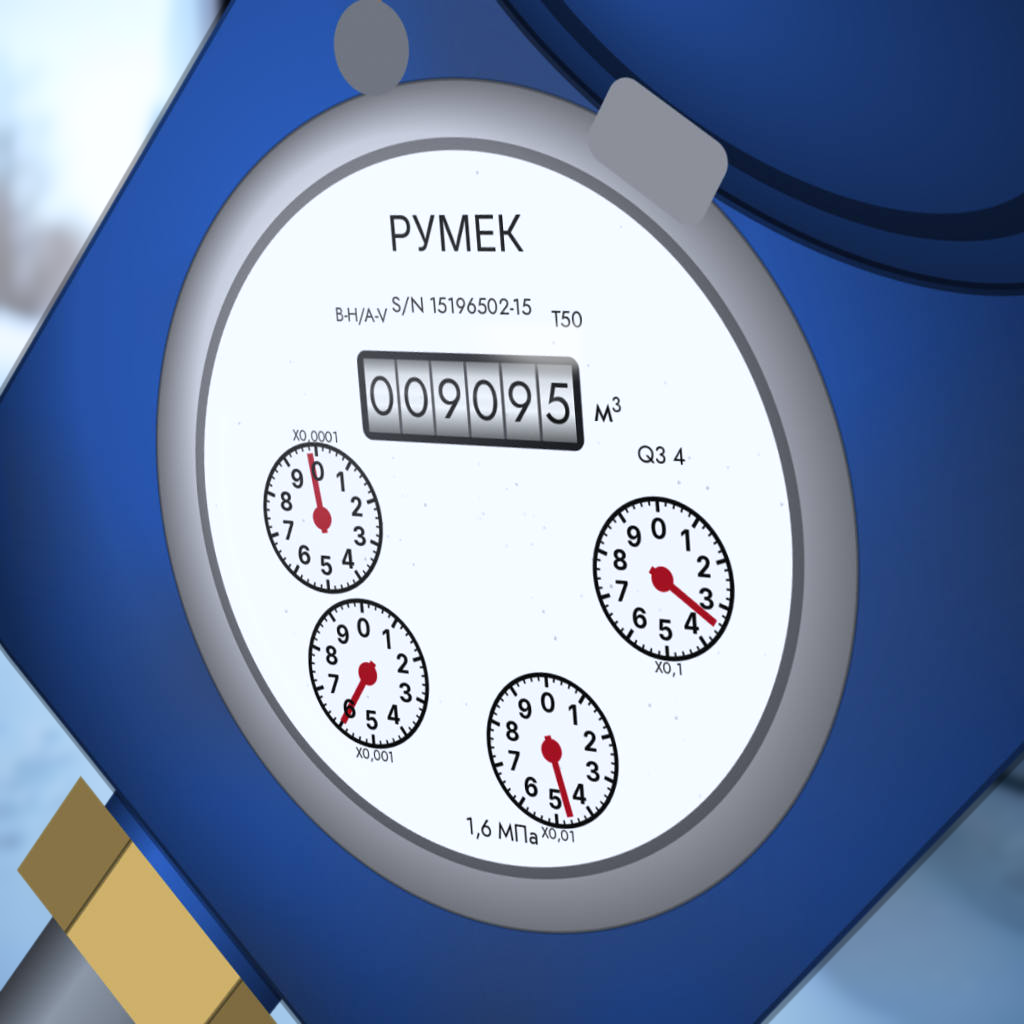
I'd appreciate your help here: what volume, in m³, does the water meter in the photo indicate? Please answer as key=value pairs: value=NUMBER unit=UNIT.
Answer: value=9095.3459 unit=m³
